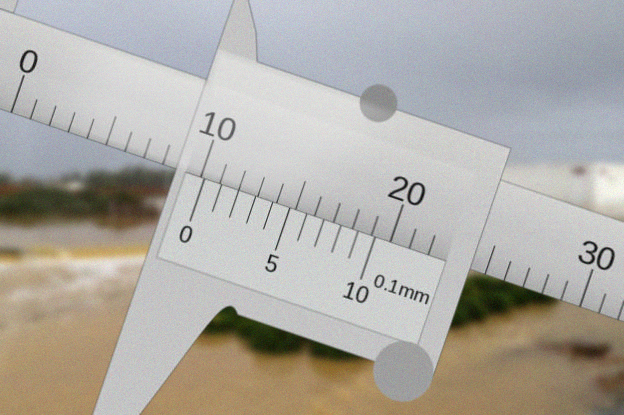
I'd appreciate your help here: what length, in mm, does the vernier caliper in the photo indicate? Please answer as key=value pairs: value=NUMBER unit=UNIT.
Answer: value=10.2 unit=mm
